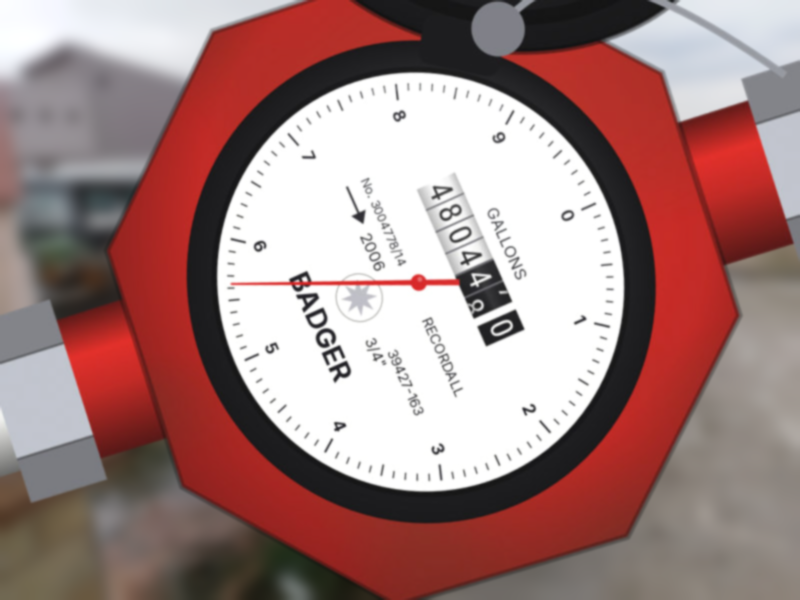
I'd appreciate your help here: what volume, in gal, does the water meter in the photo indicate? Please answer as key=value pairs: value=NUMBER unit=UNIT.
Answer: value=4804475.6 unit=gal
